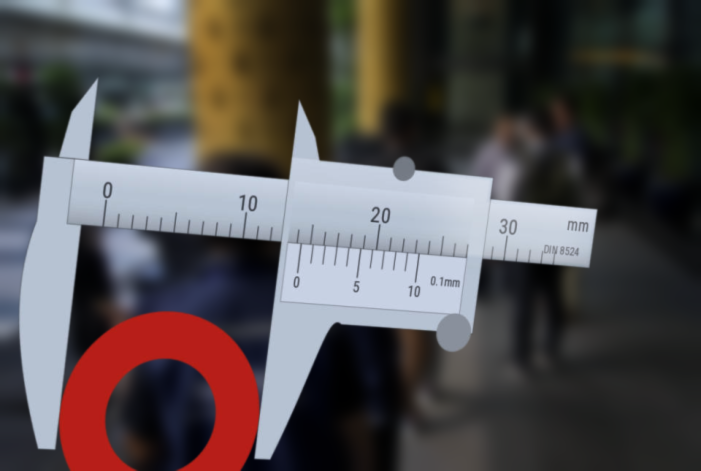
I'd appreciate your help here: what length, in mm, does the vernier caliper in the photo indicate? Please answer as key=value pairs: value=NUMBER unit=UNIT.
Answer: value=14.3 unit=mm
